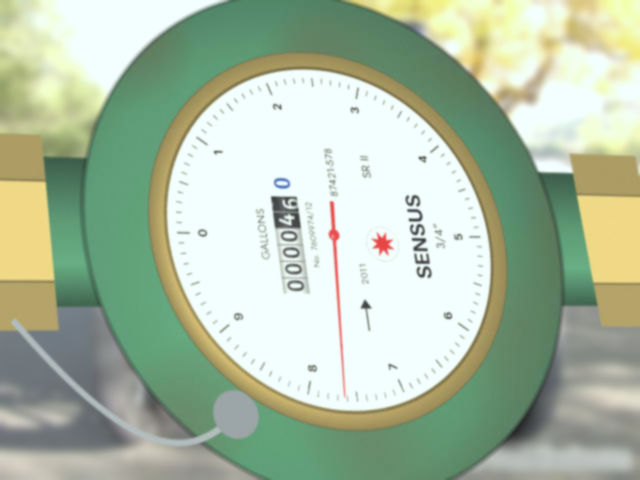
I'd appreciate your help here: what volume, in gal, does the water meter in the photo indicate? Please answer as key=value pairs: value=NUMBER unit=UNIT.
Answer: value=457.6 unit=gal
